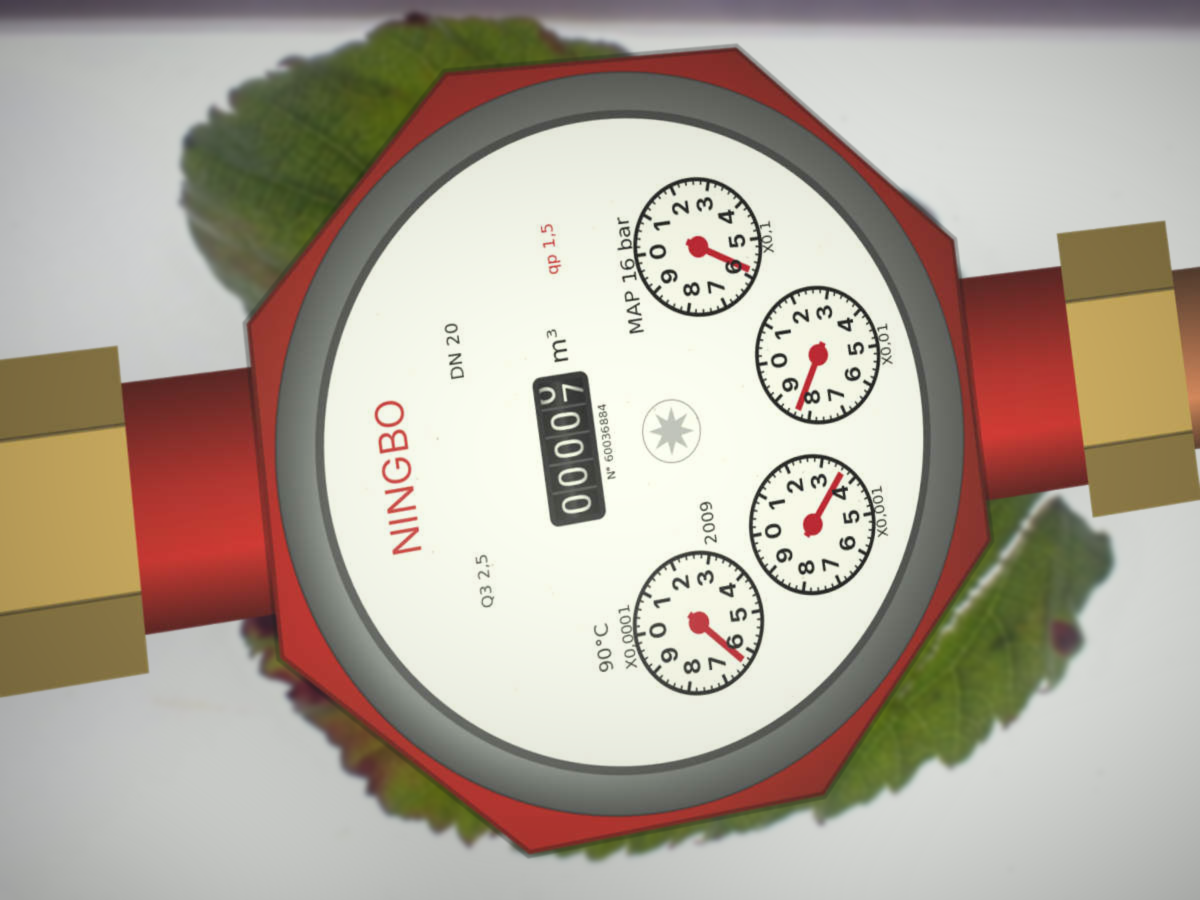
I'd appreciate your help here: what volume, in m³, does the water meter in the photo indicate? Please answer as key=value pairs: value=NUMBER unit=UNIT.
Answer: value=6.5836 unit=m³
